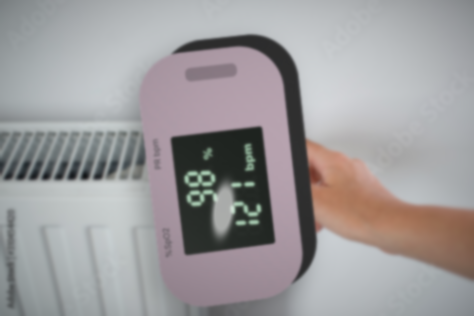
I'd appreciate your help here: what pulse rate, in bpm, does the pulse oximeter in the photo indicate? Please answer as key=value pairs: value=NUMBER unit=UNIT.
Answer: value=121 unit=bpm
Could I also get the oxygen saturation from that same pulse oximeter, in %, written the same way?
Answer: value=98 unit=%
